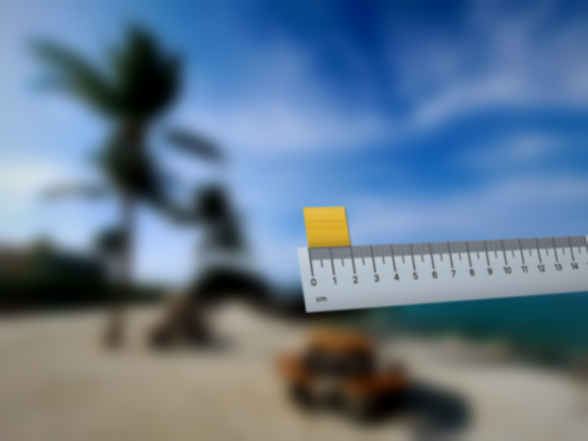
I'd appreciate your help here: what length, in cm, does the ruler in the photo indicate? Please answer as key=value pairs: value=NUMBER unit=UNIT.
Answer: value=2 unit=cm
